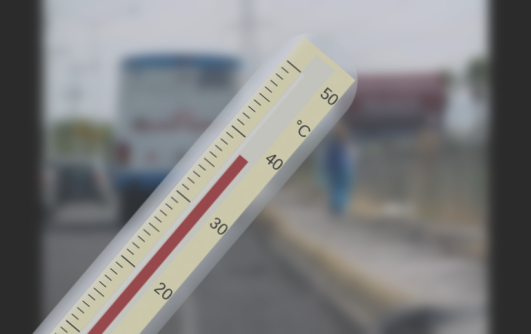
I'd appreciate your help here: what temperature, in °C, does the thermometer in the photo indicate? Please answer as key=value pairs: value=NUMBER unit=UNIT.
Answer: value=38 unit=°C
